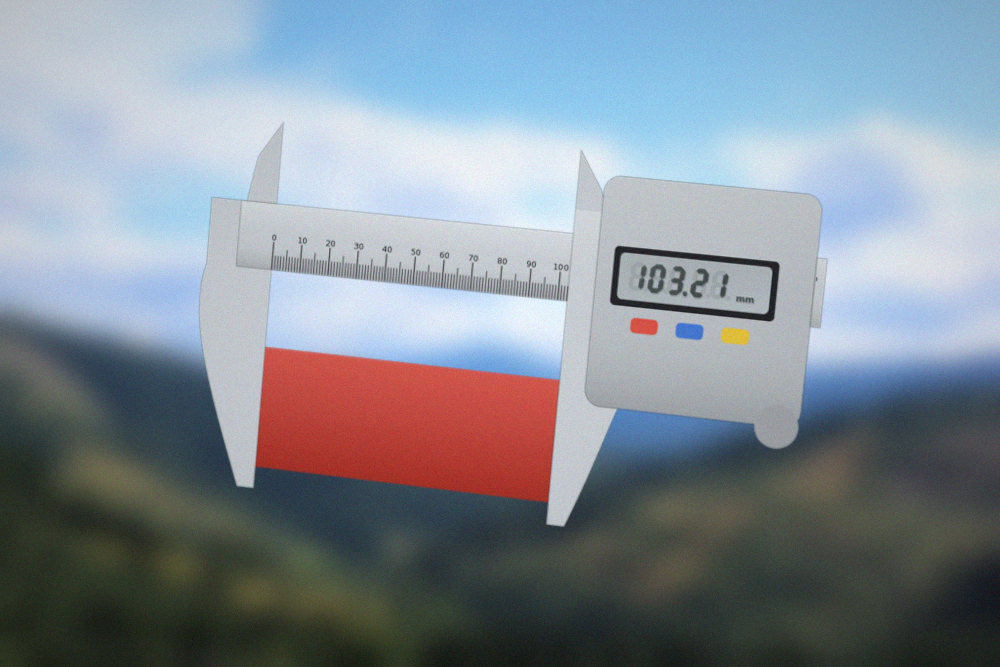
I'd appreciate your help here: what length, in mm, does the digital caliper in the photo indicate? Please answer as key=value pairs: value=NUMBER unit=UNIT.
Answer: value=103.21 unit=mm
